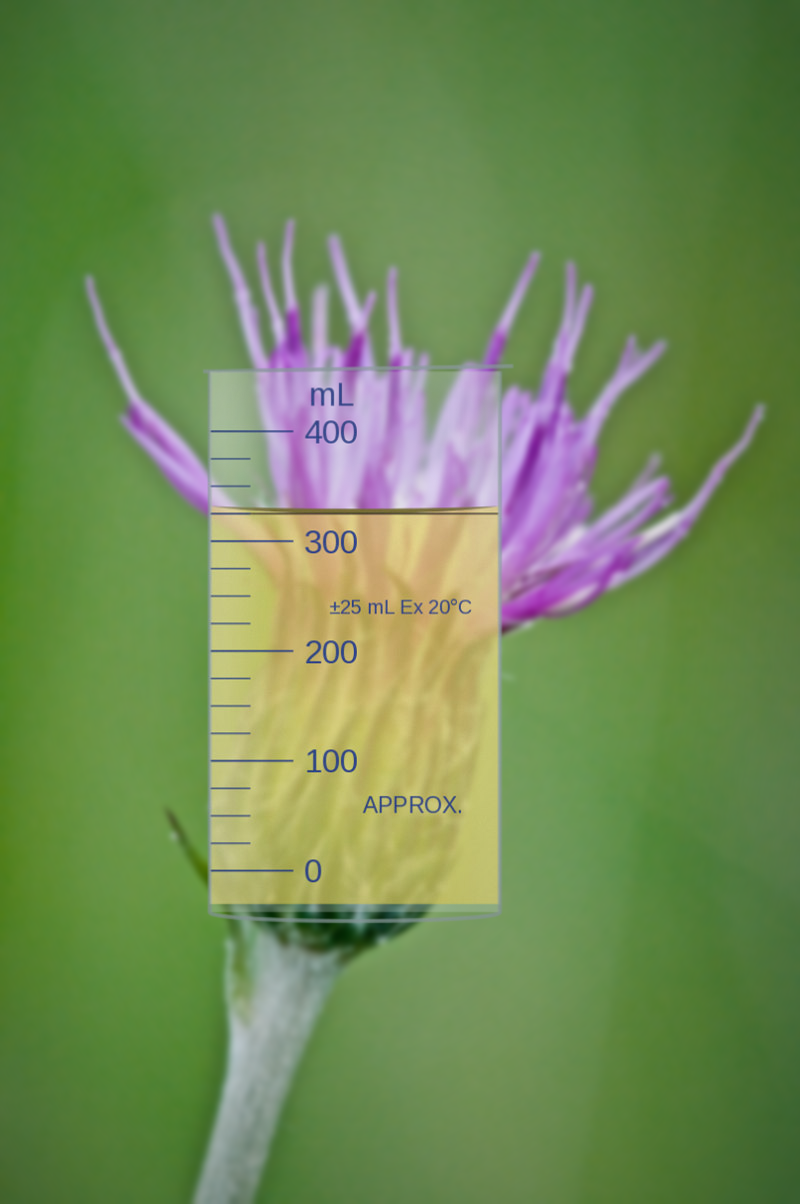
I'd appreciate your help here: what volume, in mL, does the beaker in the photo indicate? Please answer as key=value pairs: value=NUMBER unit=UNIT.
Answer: value=325 unit=mL
